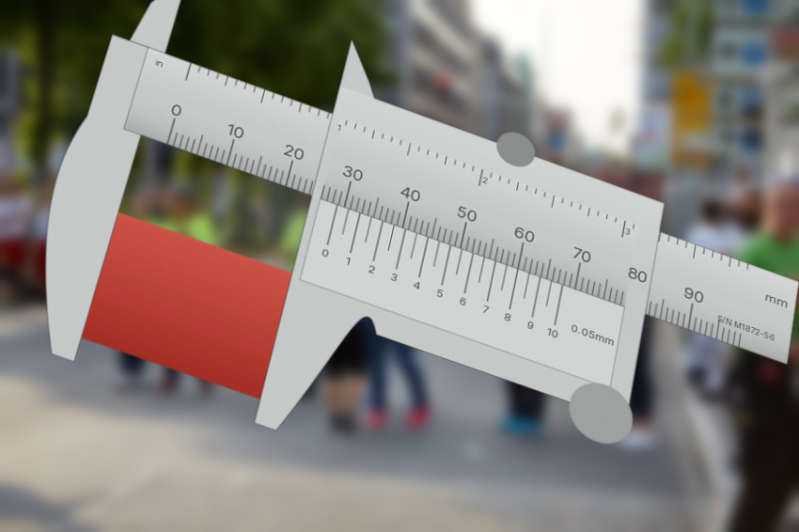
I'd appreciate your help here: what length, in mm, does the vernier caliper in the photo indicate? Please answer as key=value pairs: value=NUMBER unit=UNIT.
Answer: value=28.8 unit=mm
